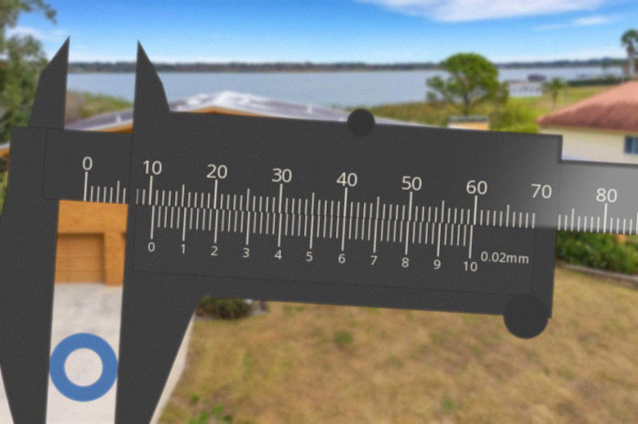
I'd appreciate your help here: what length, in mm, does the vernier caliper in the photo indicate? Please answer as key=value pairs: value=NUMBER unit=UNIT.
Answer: value=10.6 unit=mm
